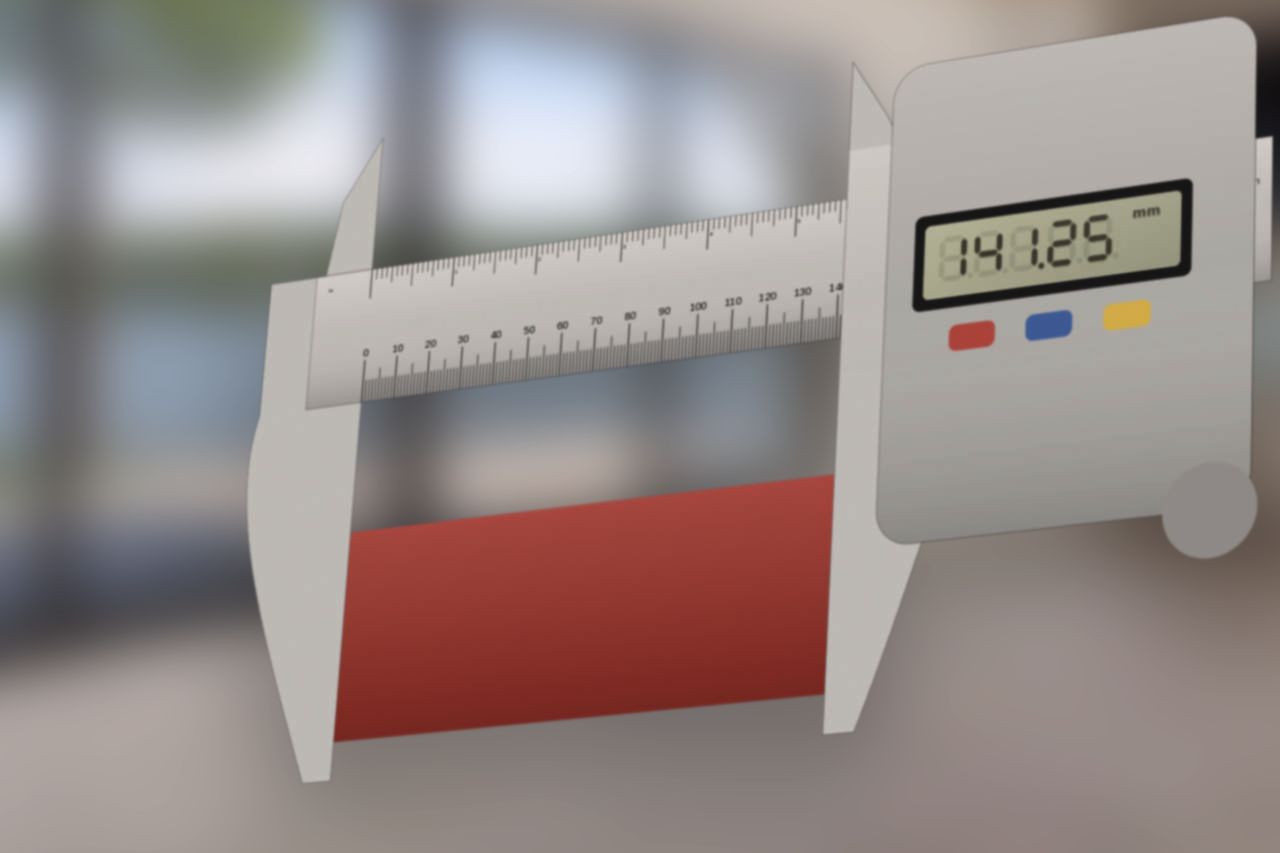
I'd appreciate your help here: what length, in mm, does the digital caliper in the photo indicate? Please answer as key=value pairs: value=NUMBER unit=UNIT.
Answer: value=141.25 unit=mm
